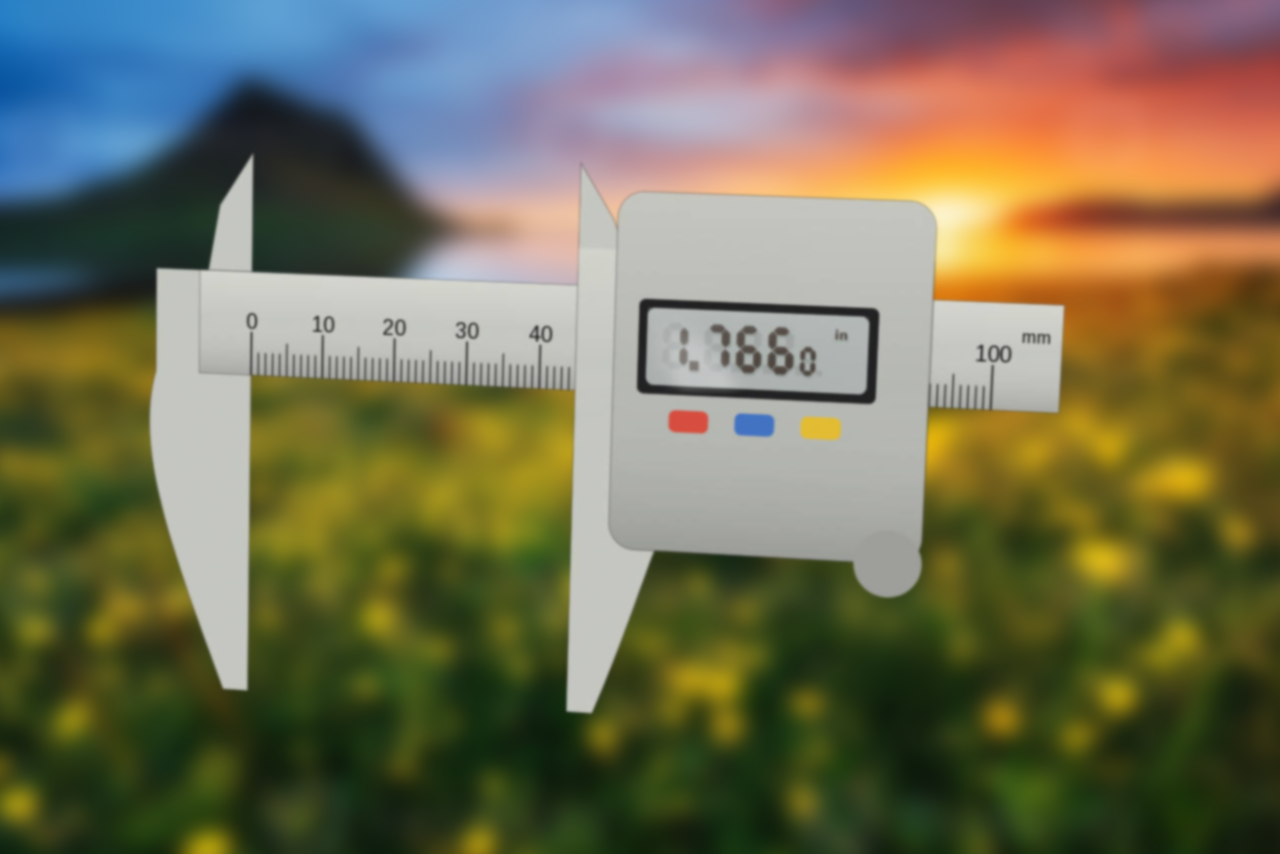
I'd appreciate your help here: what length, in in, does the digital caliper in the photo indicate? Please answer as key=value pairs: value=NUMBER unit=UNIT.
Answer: value=1.7660 unit=in
